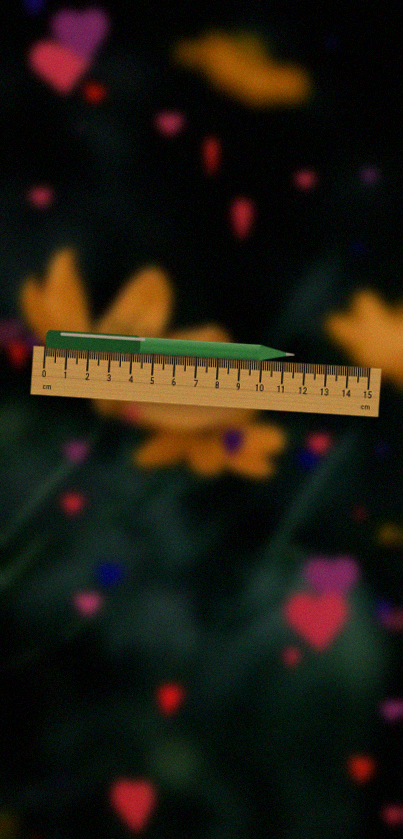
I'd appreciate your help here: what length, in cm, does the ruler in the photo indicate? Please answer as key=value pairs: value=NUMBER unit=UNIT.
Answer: value=11.5 unit=cm
